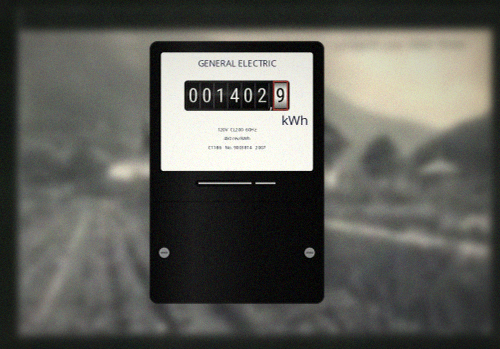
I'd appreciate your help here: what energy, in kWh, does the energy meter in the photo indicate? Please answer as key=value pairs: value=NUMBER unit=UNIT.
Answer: value=1402.9 unit=kWh
